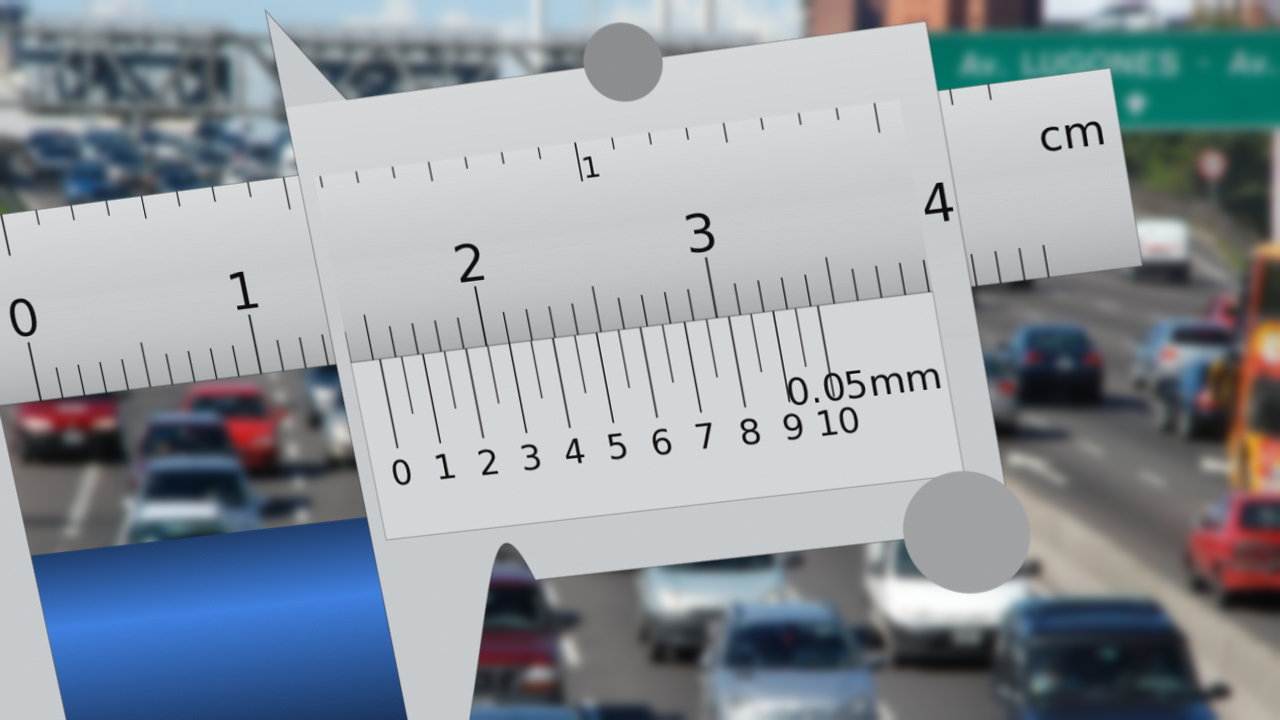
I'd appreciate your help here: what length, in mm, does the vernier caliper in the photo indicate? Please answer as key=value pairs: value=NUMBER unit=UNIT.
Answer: value=15.3 unit=mm
